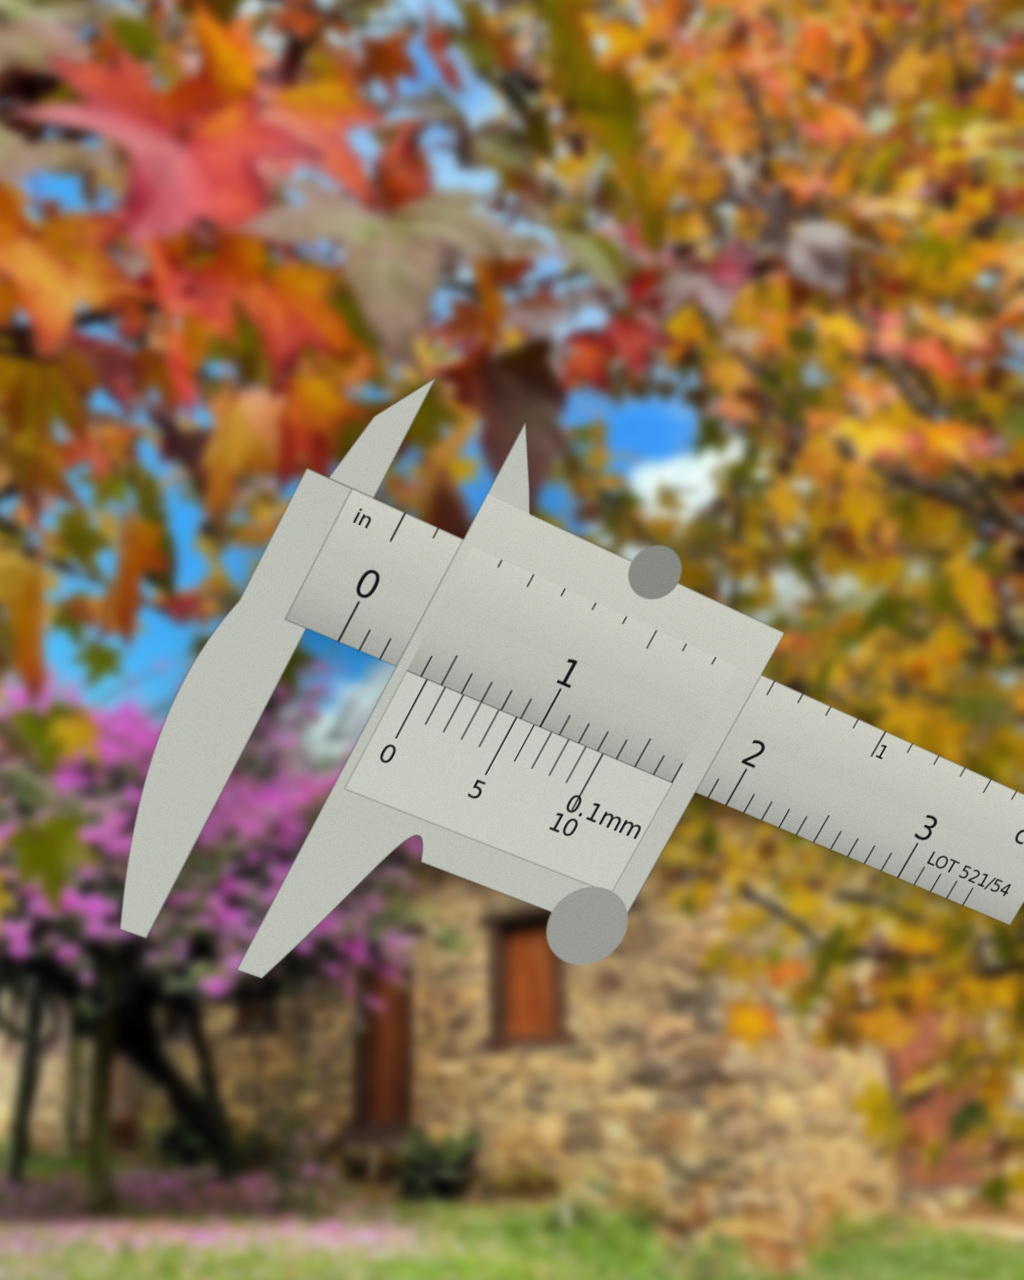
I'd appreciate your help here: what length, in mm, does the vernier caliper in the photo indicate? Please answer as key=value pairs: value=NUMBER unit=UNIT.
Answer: value=4.3 unit=mm
